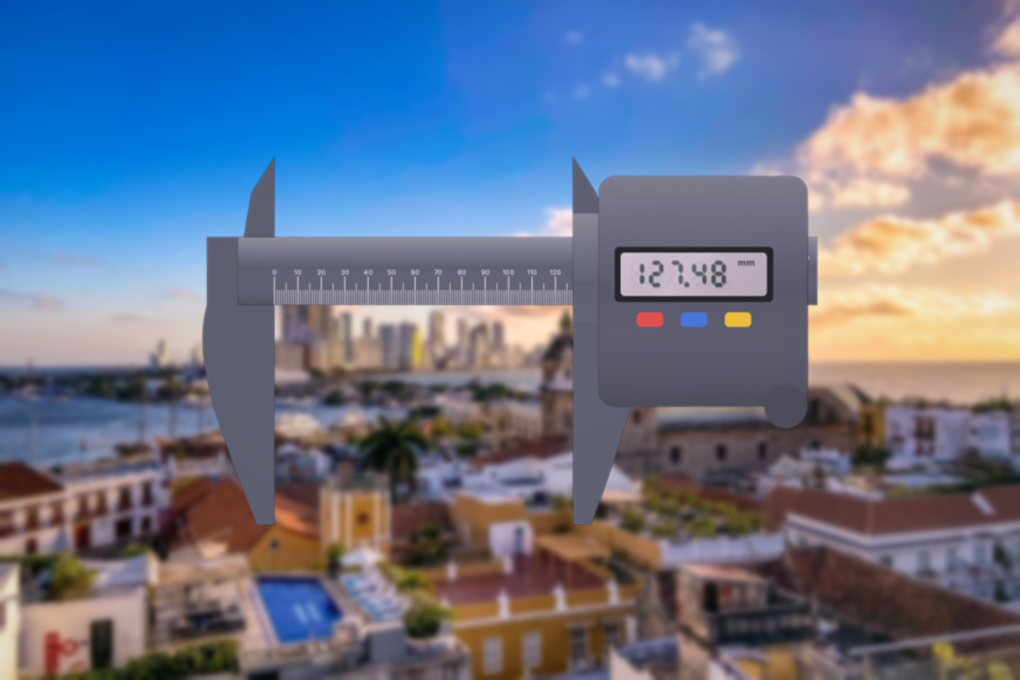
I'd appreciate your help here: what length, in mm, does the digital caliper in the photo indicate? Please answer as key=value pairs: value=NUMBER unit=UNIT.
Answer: value=127.48 unit=mm
